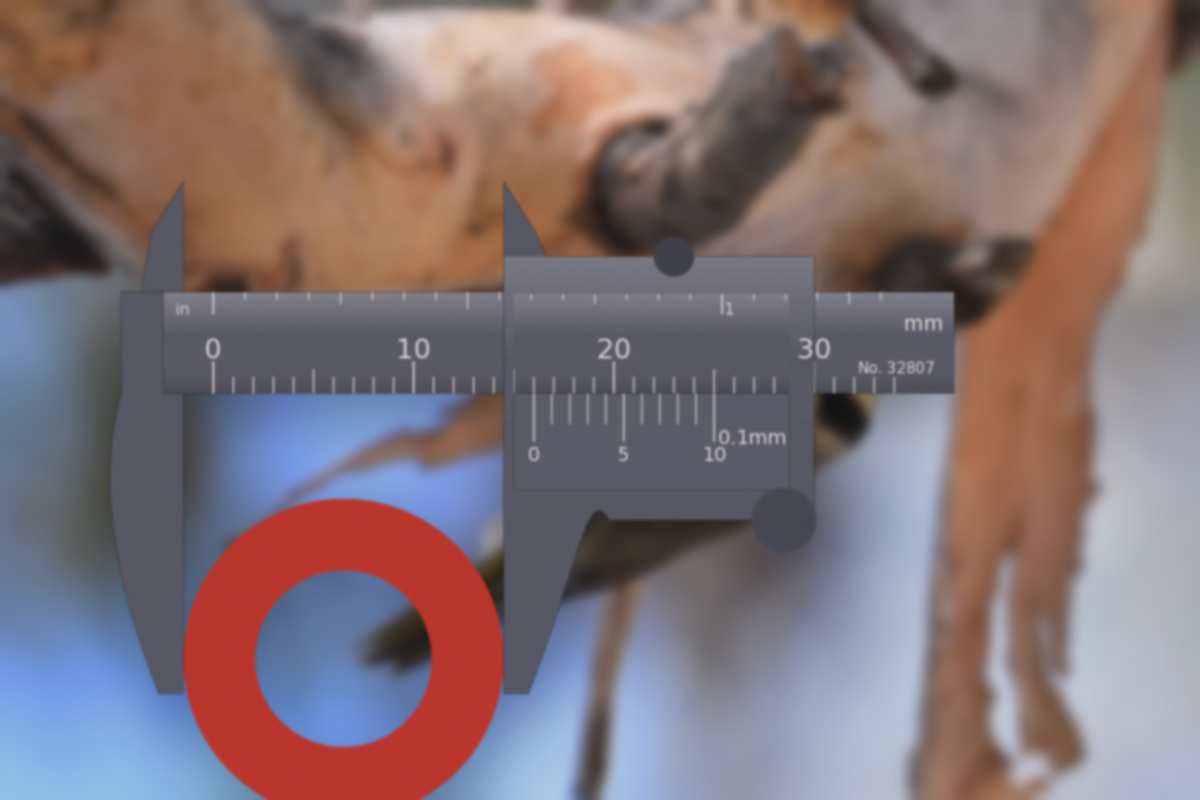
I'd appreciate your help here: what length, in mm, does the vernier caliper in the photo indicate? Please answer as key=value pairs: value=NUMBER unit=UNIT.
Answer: value=16.0 unit=mm
